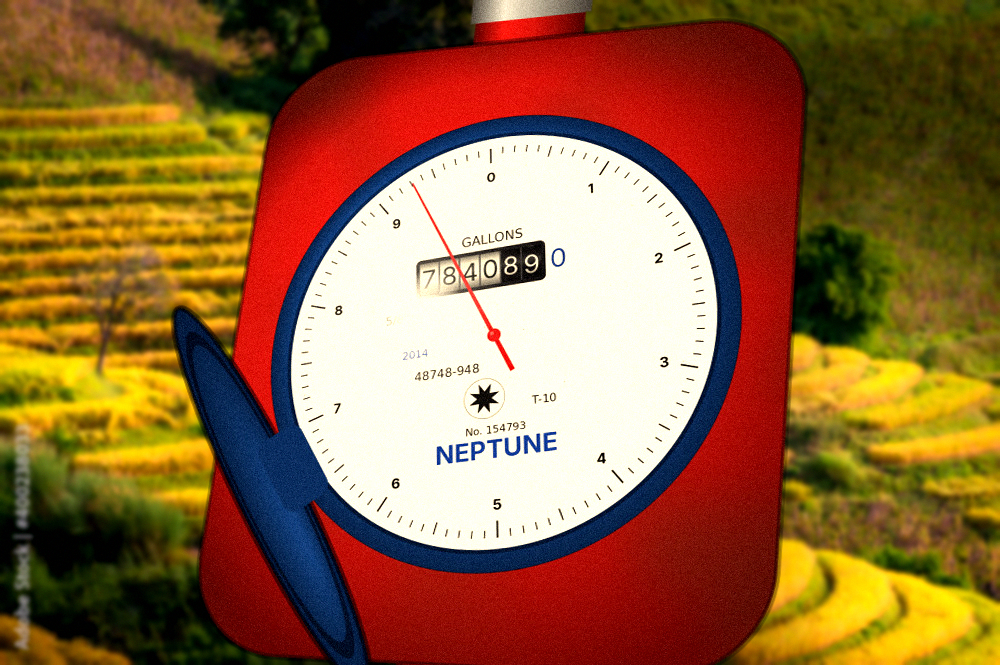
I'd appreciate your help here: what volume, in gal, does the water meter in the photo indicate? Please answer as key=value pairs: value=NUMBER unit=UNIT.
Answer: value=7840889.3 unit=gal
